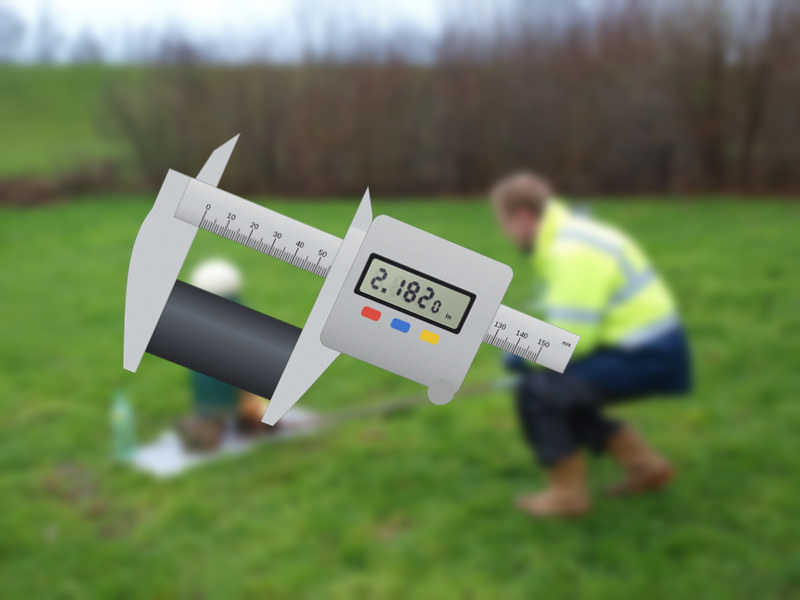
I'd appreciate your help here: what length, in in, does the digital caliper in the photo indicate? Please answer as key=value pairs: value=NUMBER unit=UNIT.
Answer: value=2.1820 unit=in
